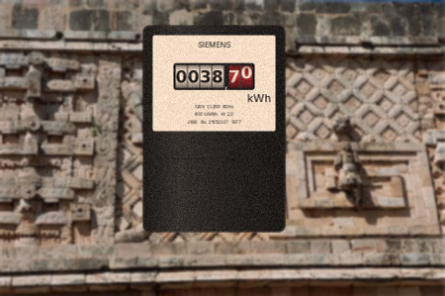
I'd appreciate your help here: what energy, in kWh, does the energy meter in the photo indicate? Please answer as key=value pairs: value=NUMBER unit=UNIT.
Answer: value=38.70 unit=kWh
